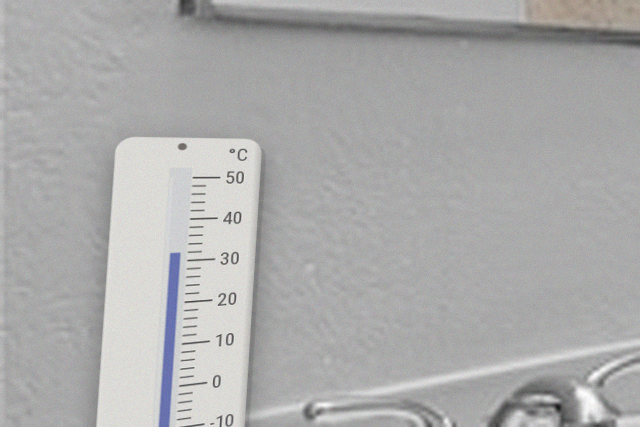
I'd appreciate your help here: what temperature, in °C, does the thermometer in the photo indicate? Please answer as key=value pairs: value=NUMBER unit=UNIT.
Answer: value=32 unit=°C
